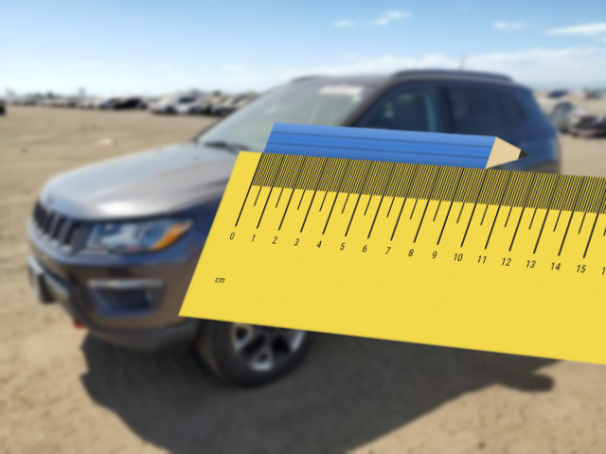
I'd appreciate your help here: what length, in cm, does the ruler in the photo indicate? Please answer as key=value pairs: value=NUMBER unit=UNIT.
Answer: value=11.5 unit=cm
